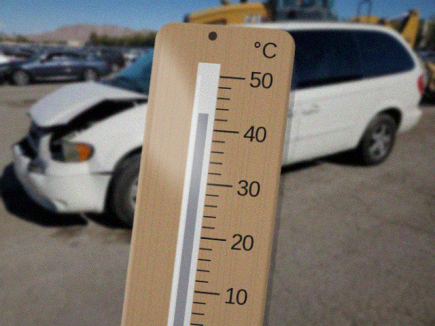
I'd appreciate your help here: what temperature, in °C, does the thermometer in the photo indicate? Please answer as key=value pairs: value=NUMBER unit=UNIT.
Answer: value=43 unit=°C
